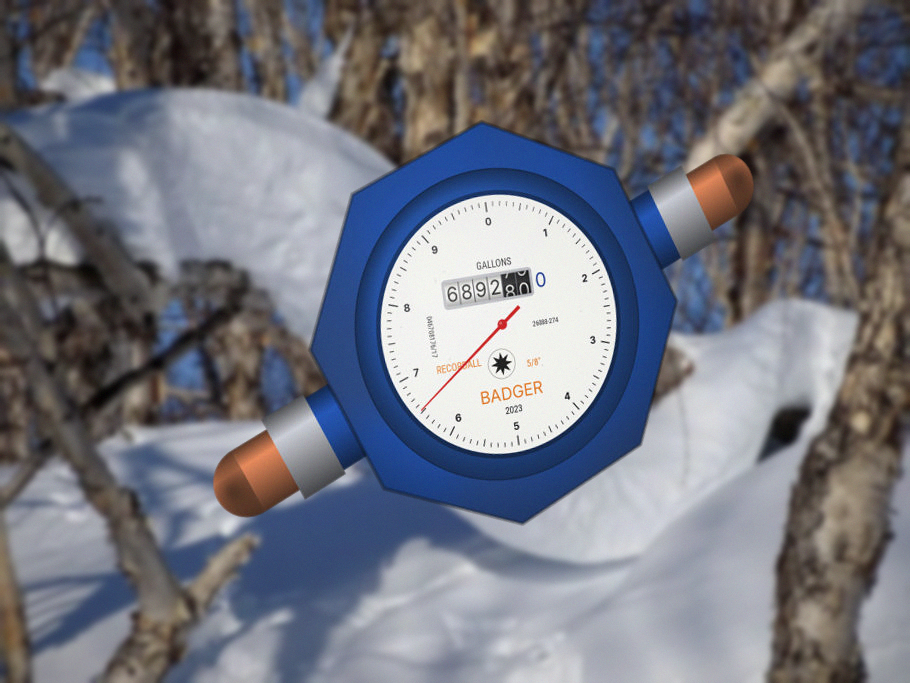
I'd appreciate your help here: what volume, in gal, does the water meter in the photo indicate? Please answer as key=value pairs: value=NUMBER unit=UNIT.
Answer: value=6892796.5 unit=gal
